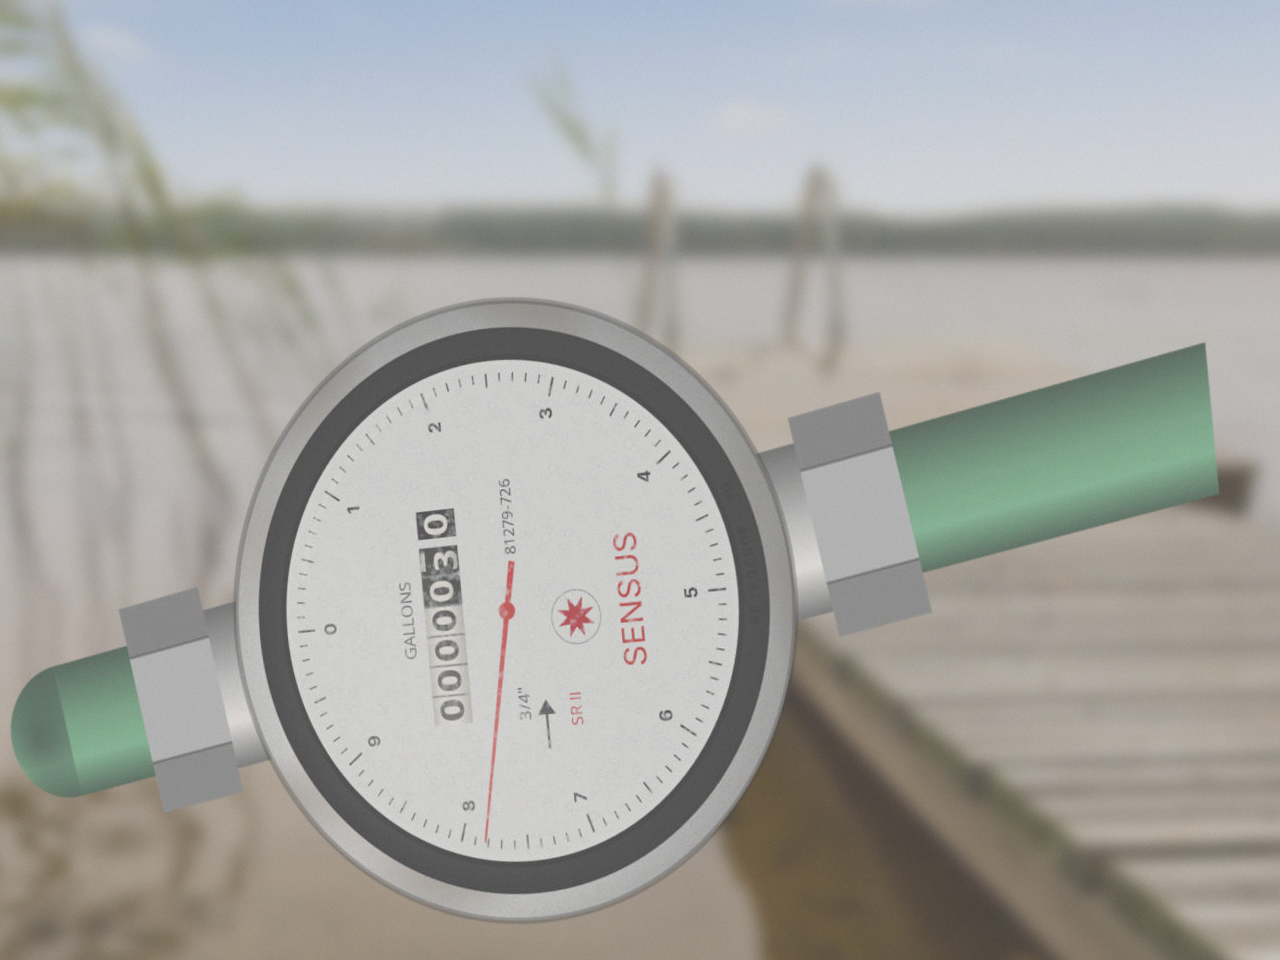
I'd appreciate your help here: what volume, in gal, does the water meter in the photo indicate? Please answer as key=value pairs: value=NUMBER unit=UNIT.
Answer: value=27.8 unit=gal
